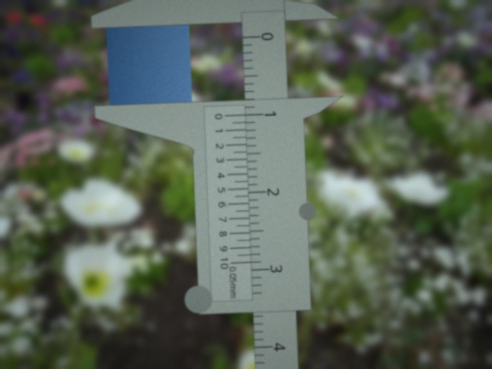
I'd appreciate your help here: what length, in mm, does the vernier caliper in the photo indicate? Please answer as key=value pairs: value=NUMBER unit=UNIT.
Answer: value=10.0 unit=mm
